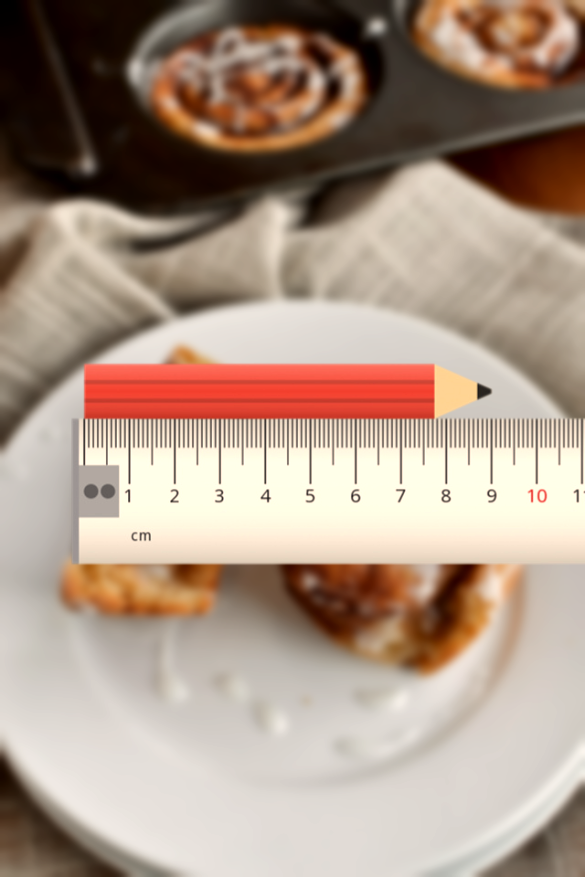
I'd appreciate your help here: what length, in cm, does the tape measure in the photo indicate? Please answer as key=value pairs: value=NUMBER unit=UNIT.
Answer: value=9 unit=cm
